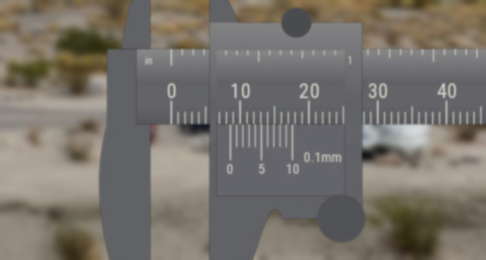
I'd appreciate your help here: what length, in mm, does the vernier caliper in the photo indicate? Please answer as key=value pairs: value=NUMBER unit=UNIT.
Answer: value=8.6 unit=mm
